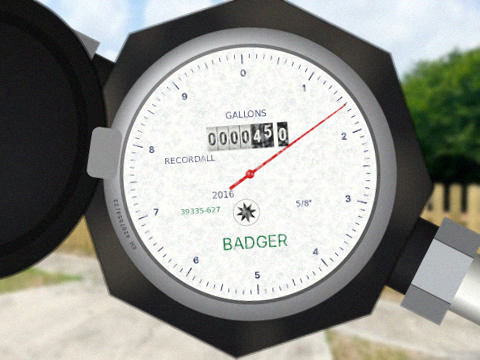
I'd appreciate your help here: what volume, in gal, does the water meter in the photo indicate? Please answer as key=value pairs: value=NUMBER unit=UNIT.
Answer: value=451.6 unit=gal
